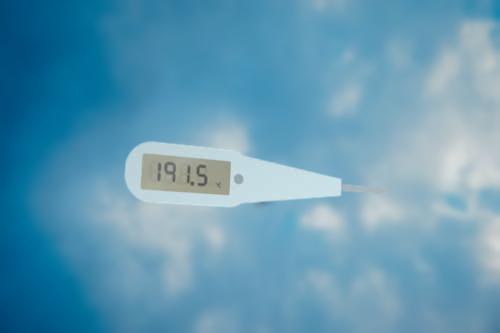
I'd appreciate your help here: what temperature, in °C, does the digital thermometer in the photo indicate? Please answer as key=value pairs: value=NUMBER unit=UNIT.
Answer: value=191.5 unit=°C
